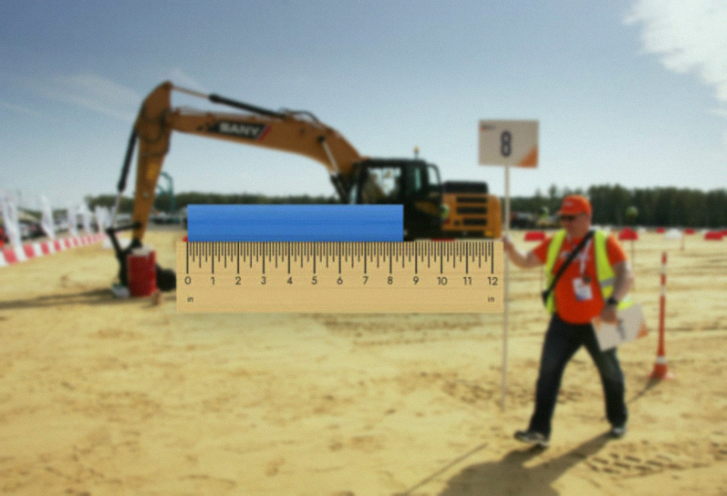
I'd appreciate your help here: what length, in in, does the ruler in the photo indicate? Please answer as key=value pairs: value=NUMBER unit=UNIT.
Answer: value=8.5 unit=in
